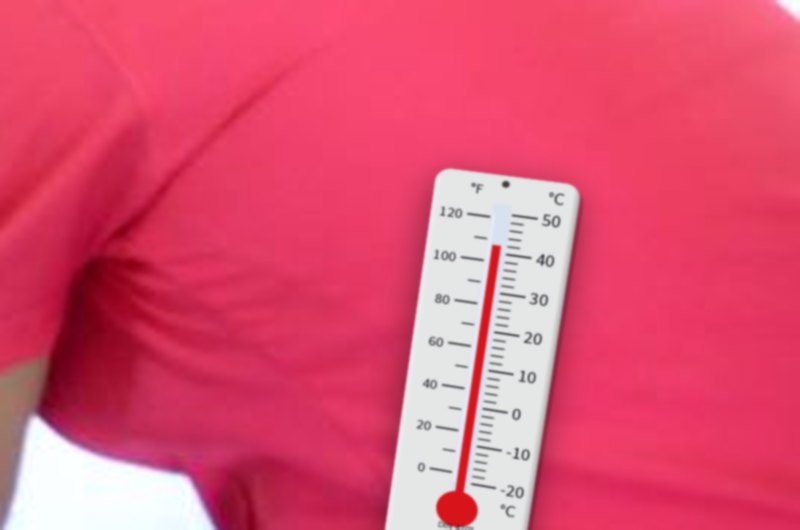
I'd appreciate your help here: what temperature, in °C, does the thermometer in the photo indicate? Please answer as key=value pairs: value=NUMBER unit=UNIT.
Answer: value=42 unit=°C
